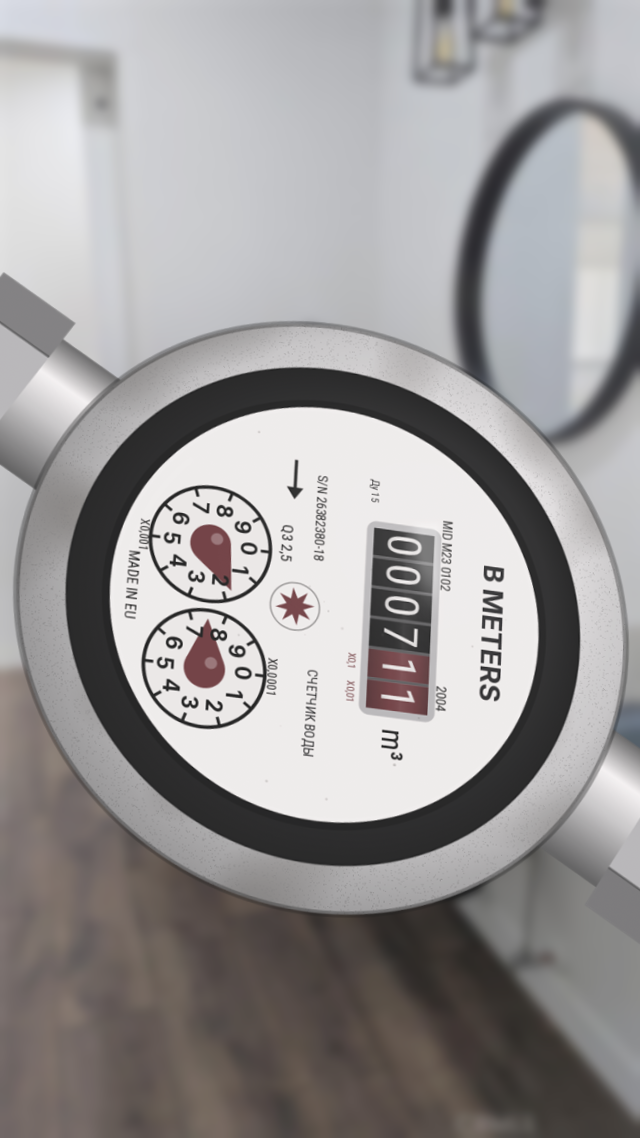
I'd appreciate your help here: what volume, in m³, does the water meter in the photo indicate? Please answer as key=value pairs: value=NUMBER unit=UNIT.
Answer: value=7.1117 unit=m³
